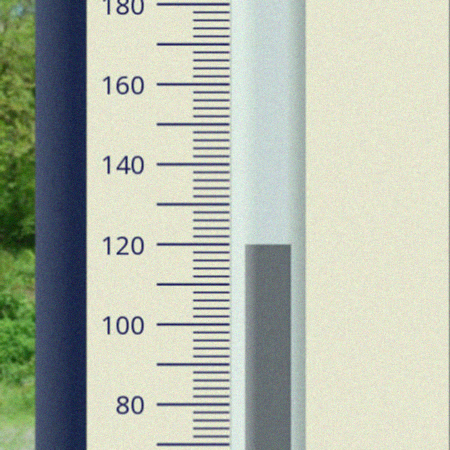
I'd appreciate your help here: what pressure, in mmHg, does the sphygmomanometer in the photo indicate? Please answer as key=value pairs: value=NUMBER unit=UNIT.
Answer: value=120 unit=mmHg
